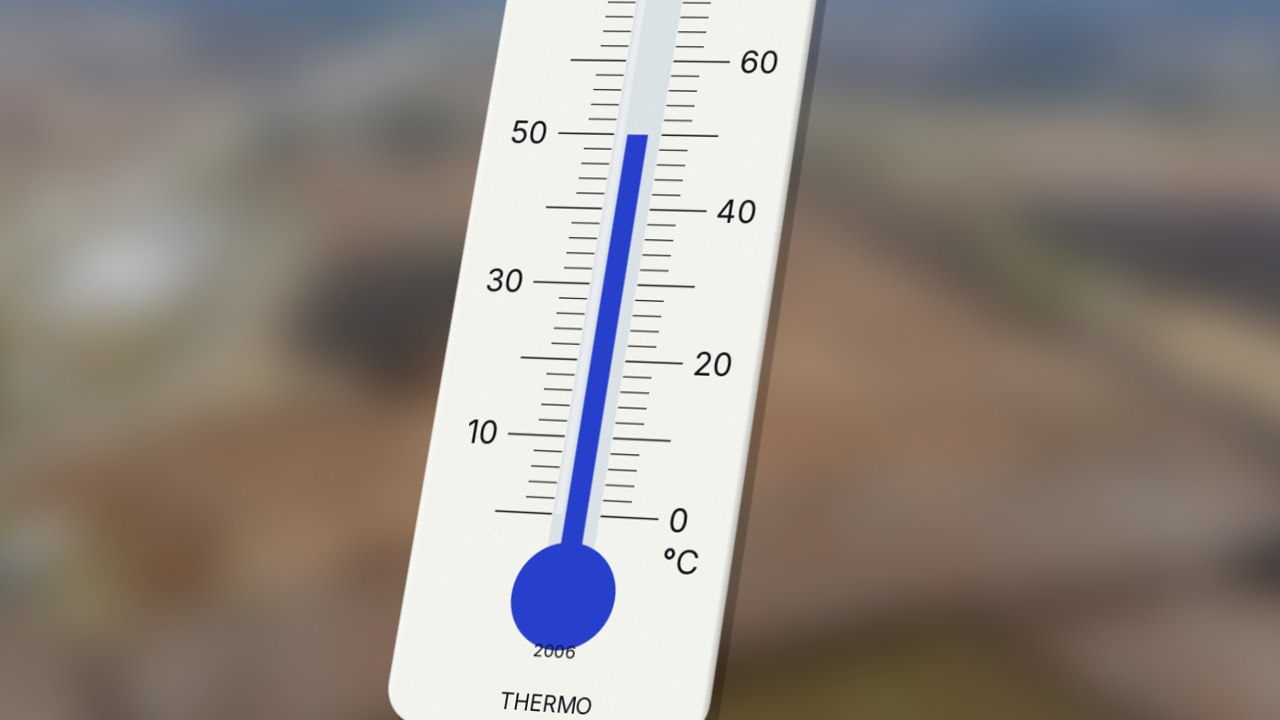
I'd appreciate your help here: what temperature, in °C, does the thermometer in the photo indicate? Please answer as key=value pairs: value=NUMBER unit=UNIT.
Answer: value=50 unit=°C
